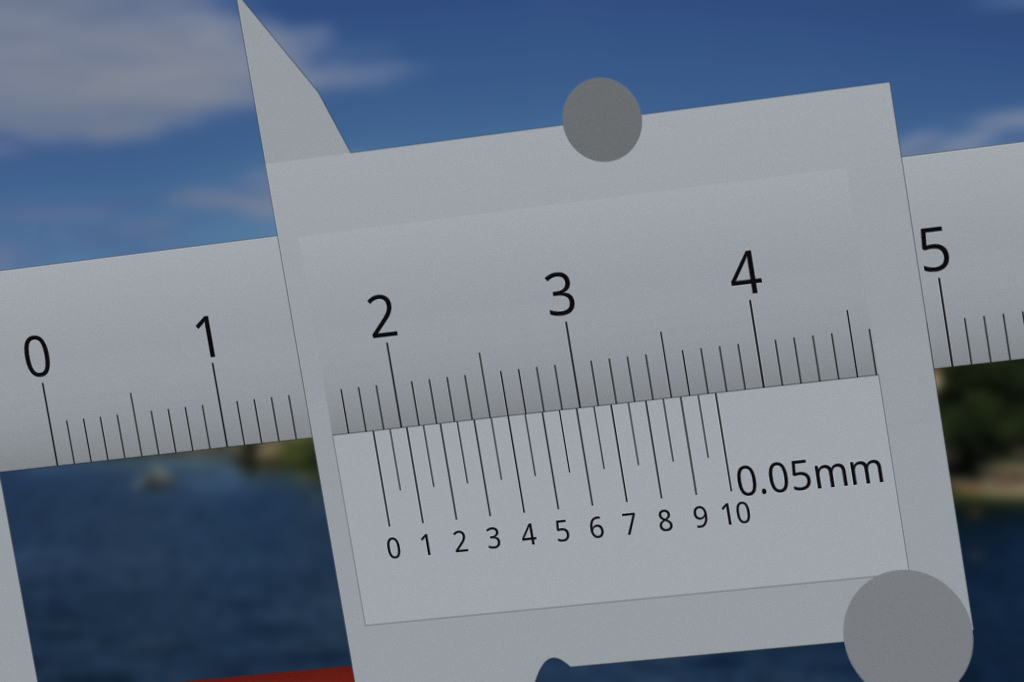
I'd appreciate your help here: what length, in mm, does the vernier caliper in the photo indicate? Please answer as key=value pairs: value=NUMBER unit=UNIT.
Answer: value=18.4 unit=mm
